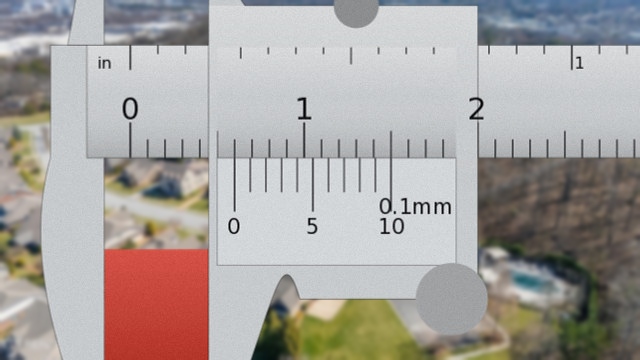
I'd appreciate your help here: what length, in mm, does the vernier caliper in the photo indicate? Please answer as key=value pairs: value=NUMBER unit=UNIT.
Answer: value=6.0 unit=mm
